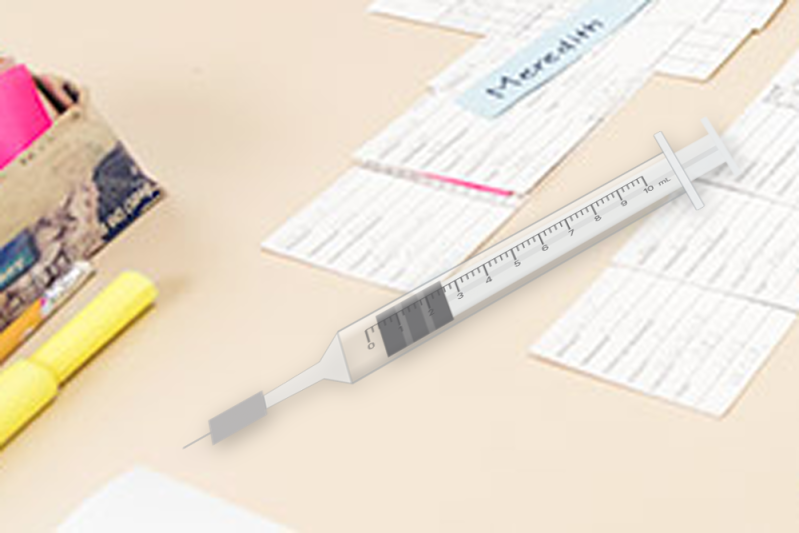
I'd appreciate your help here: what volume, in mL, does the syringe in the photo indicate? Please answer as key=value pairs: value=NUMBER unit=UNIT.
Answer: value=0.4 unit=mL
